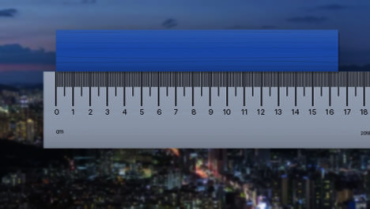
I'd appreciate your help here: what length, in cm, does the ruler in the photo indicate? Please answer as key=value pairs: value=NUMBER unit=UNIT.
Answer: value=16.5 unit=cm
